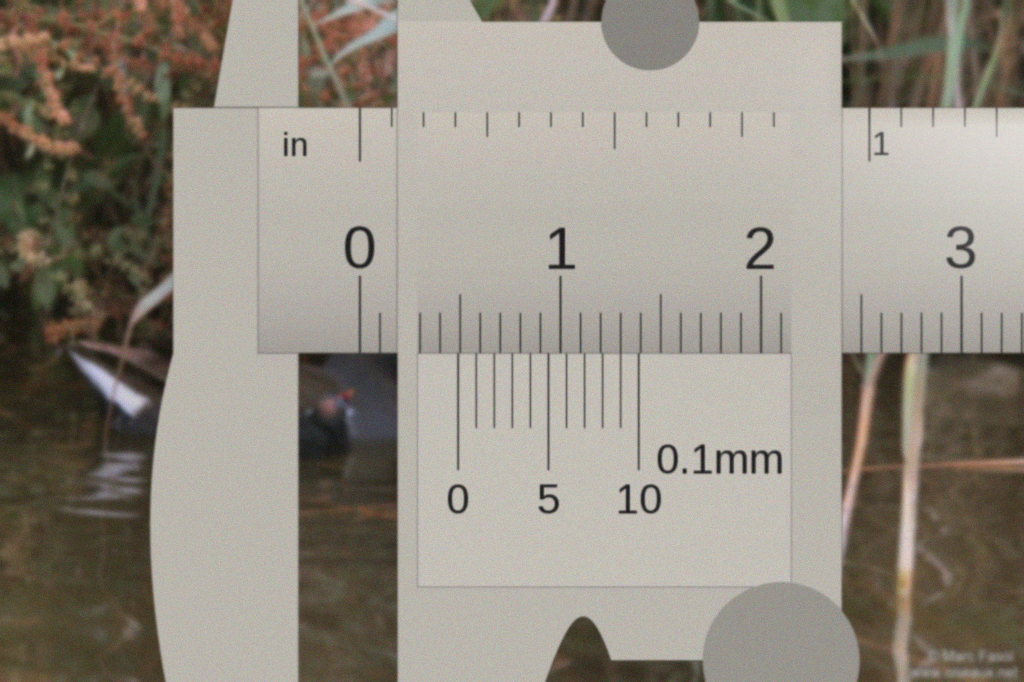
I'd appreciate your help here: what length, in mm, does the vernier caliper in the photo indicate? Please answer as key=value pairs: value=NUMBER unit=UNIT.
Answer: value=4.9 unit=mm
